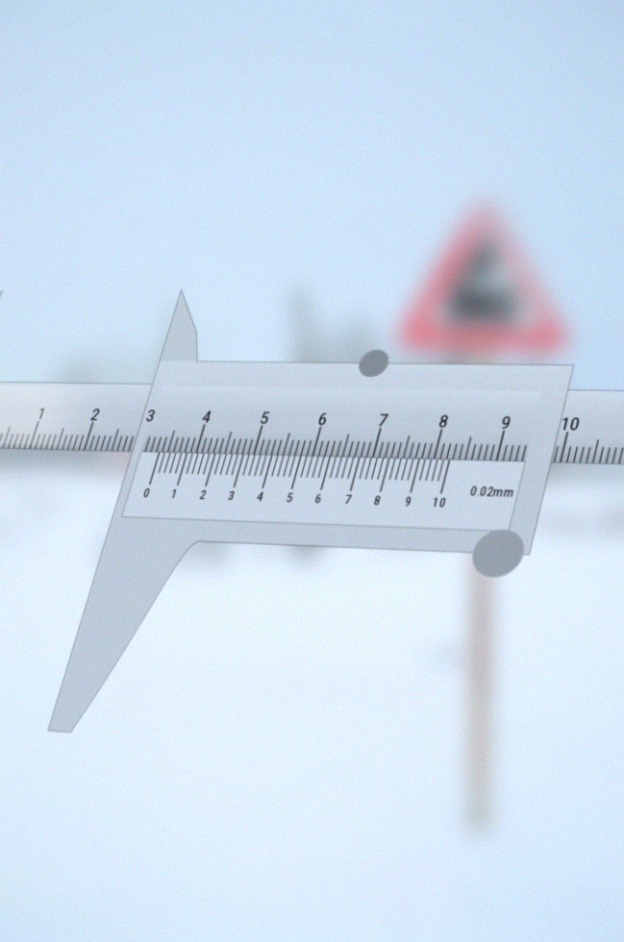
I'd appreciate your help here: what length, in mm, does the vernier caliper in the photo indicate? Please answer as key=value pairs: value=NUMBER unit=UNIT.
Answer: value=33.5 unit=mm
